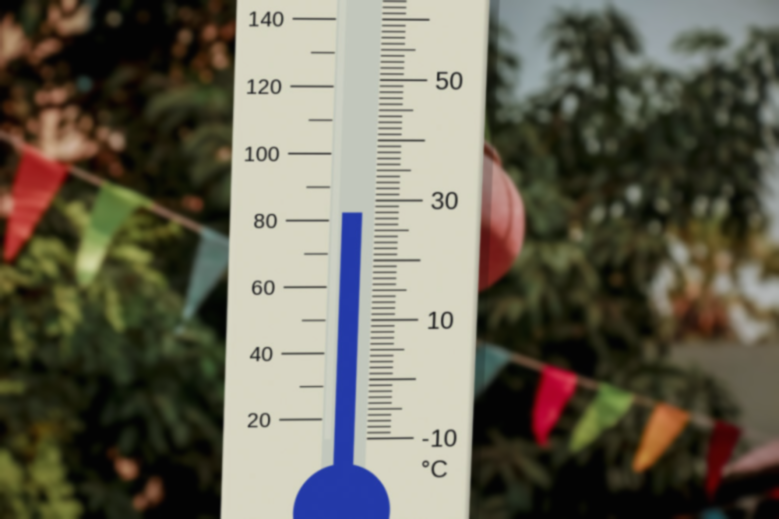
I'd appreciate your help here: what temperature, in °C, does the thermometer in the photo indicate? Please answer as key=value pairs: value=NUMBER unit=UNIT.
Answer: value=28 unit=°C
